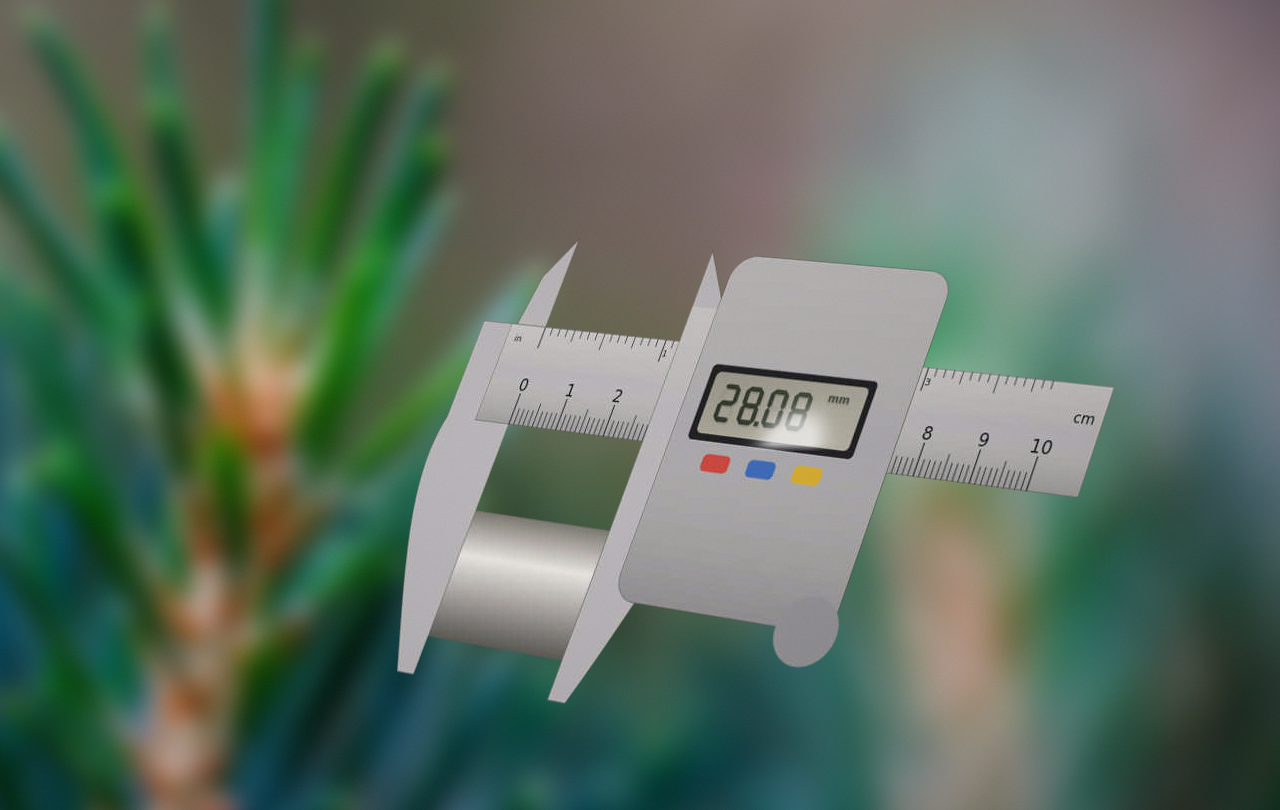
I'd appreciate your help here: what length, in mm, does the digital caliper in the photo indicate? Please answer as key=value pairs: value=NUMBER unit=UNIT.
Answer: value=28.08 unit=mm
